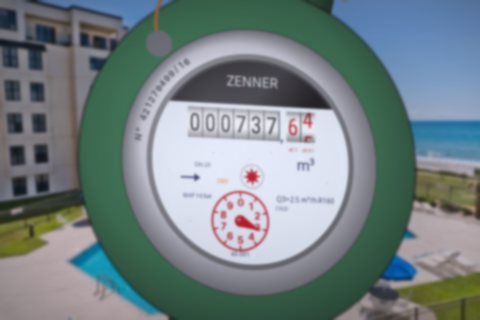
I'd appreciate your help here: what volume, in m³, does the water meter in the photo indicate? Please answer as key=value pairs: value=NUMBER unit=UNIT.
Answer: value=737.643 unit=m³
